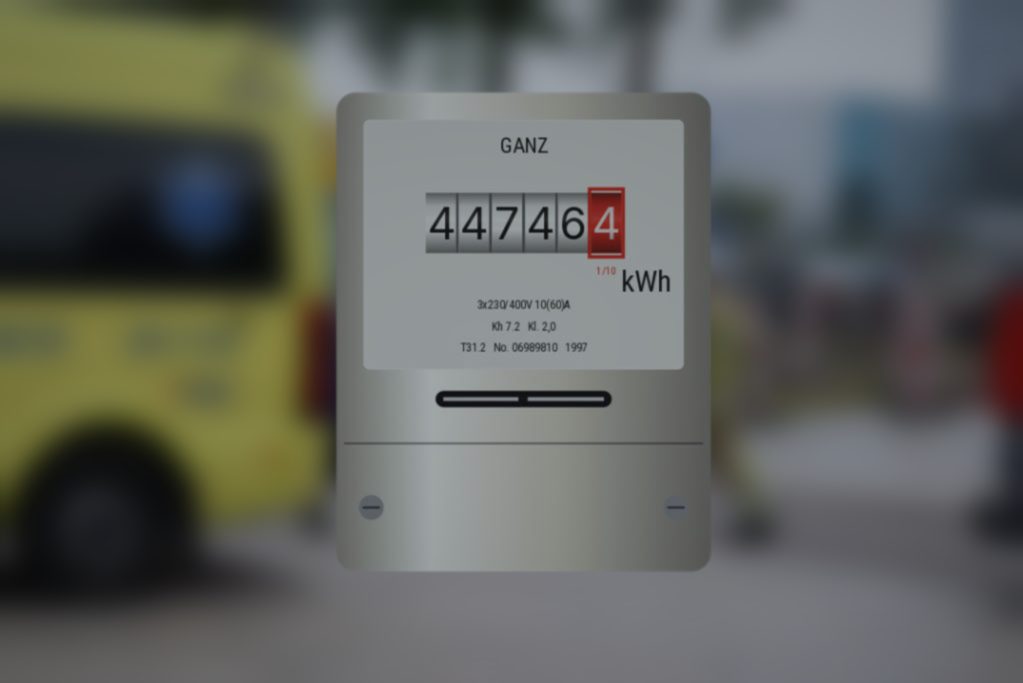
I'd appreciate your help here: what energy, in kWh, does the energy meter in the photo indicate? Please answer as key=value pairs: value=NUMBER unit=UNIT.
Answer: value=44746.4 unit=kWh
